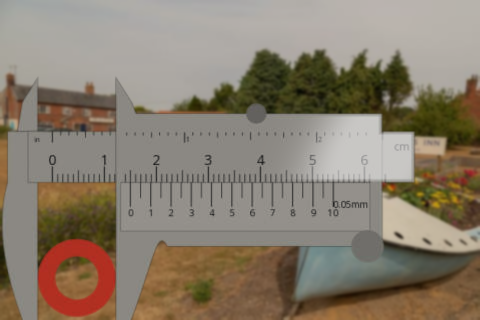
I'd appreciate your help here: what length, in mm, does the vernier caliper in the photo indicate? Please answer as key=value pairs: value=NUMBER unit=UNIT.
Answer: value=15.0 unit=mm
